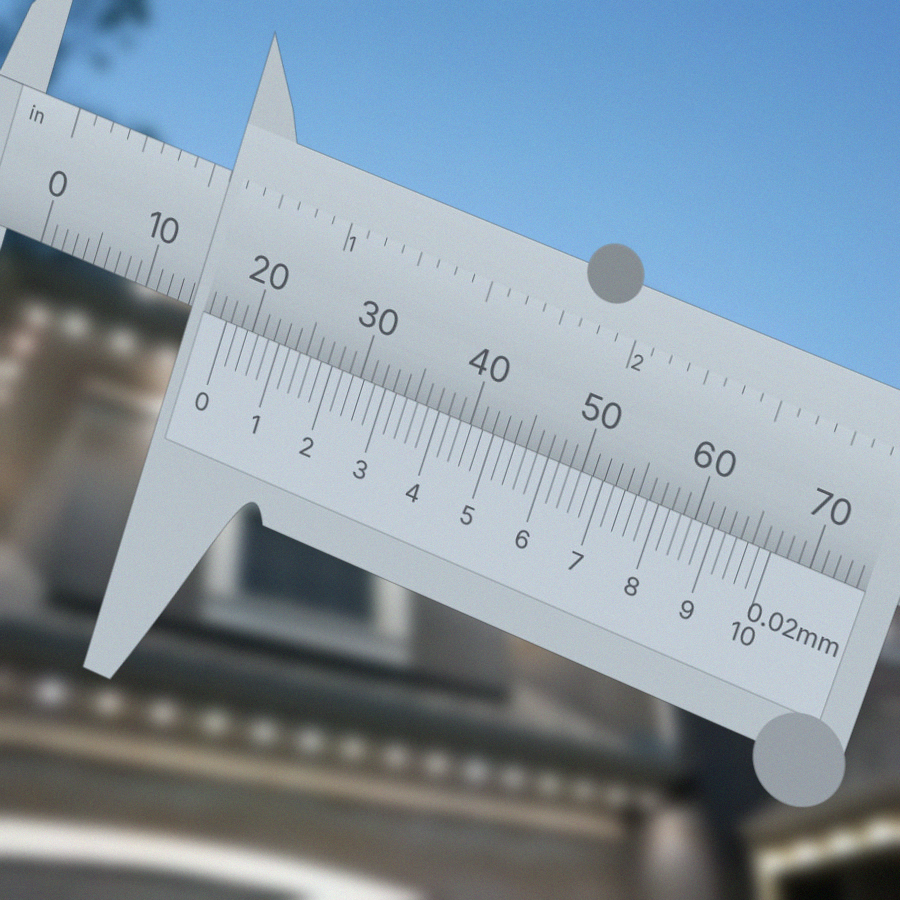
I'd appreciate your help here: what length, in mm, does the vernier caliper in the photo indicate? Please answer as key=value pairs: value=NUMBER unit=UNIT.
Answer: value=17.6 unit=mm
